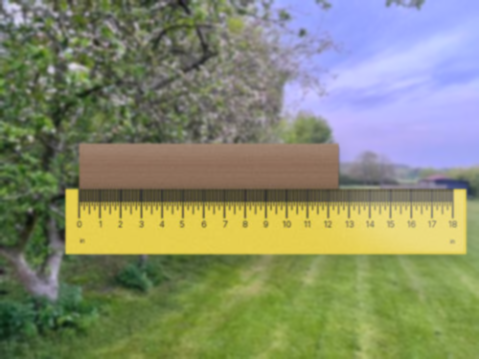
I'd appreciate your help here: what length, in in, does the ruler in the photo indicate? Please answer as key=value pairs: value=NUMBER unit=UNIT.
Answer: value=12.5 unit=in
